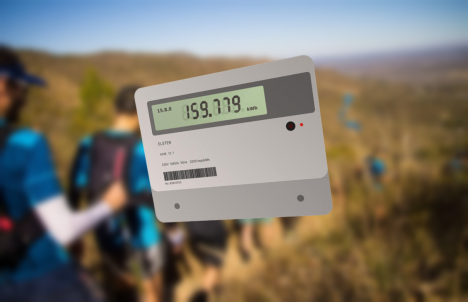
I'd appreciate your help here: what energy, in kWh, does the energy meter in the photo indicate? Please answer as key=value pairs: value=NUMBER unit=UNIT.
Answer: value=159.779 unit=kWh
